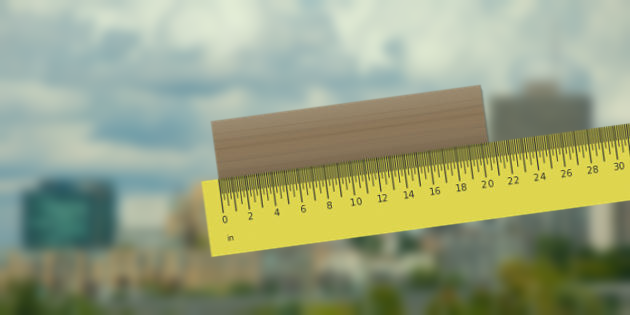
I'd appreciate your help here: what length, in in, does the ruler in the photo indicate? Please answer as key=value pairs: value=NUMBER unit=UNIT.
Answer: value=20.5 unit=in
